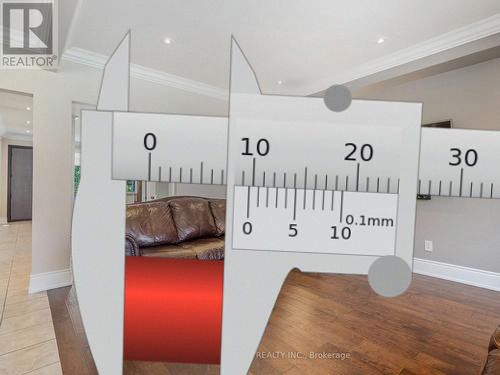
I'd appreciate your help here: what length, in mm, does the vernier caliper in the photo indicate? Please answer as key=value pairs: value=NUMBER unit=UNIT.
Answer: value=9.6 unit=mm
